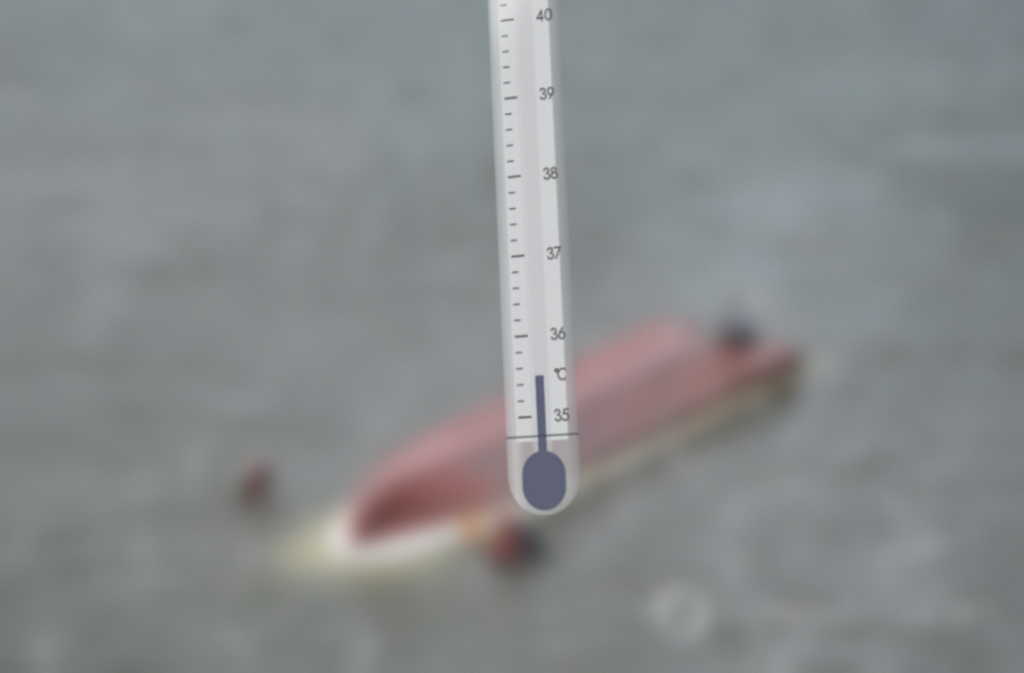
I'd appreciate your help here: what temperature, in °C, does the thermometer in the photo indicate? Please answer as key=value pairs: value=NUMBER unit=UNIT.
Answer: value=35.5 unit=°C
